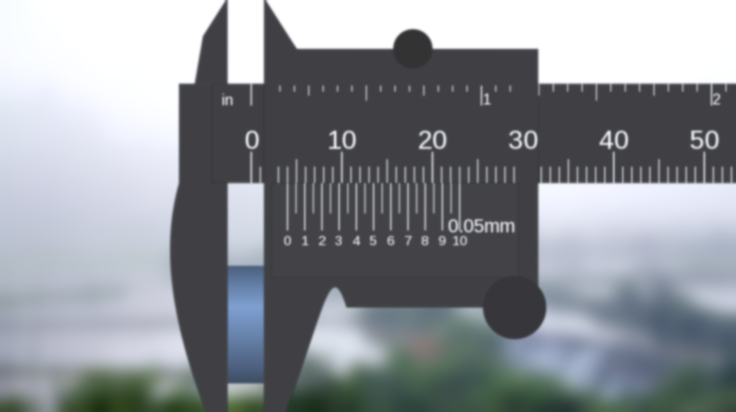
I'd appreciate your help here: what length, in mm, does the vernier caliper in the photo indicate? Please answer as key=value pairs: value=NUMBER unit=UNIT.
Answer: value=4.0 unit=mm
